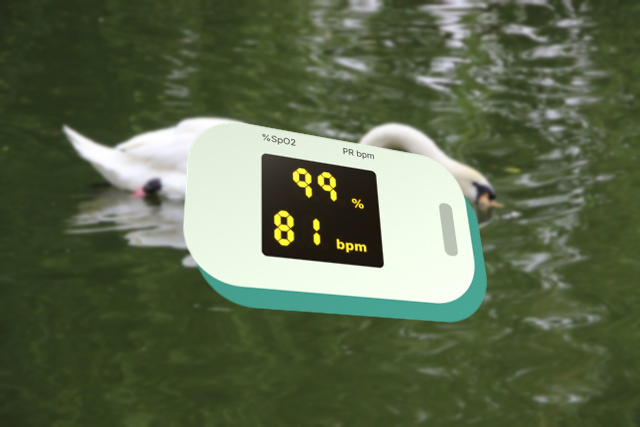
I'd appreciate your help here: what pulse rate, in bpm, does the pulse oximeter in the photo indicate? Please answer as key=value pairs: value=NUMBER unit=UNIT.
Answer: value=81 unit=bpm
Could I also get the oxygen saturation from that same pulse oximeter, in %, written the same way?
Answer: value=99 unit=%
